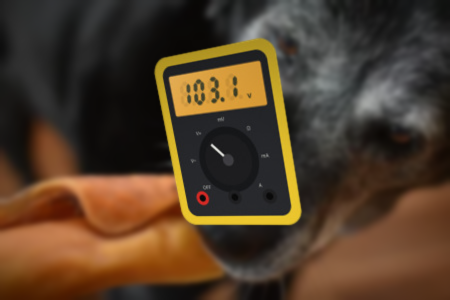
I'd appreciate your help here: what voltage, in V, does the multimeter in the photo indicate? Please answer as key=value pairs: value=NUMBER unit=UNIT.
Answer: value=103.1 unit=V
